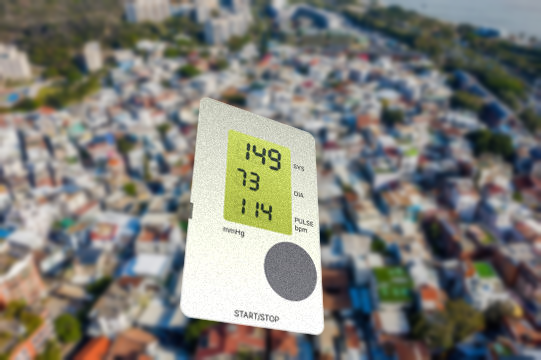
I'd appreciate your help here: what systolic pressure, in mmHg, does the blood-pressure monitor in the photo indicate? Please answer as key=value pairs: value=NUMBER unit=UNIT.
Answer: value=149 unit=mmHg
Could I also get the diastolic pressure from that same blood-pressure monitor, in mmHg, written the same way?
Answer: value=73 unit=mmHg
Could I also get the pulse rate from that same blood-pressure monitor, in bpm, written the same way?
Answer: value=114 unit=bpm
